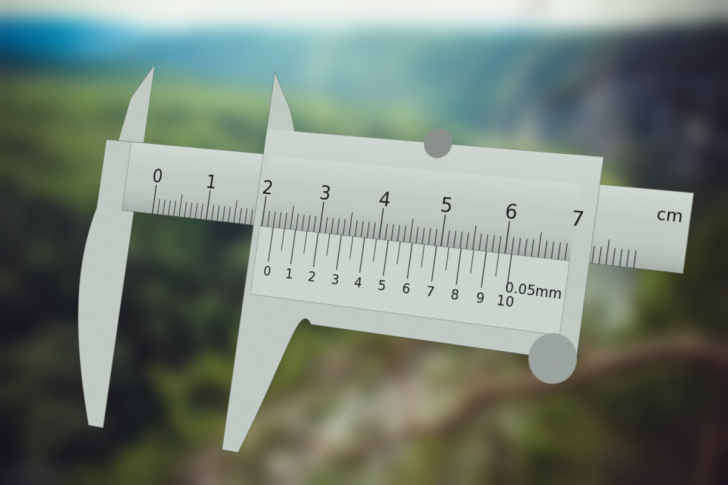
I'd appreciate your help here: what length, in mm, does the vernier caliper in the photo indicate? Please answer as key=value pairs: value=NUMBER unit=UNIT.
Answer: value=22.0 unit=mm
